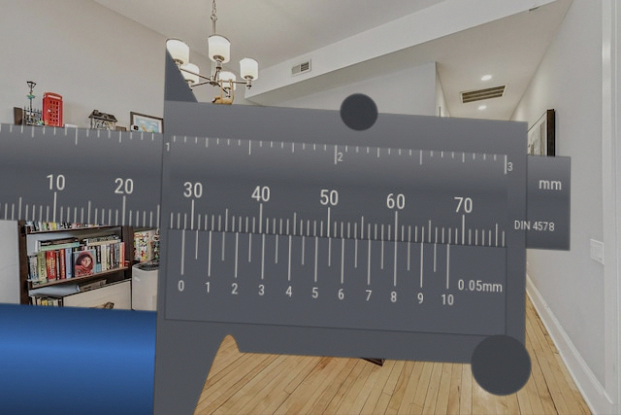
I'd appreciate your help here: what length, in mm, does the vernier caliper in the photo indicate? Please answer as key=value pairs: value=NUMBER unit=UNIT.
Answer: value=28.8 unit=mm
